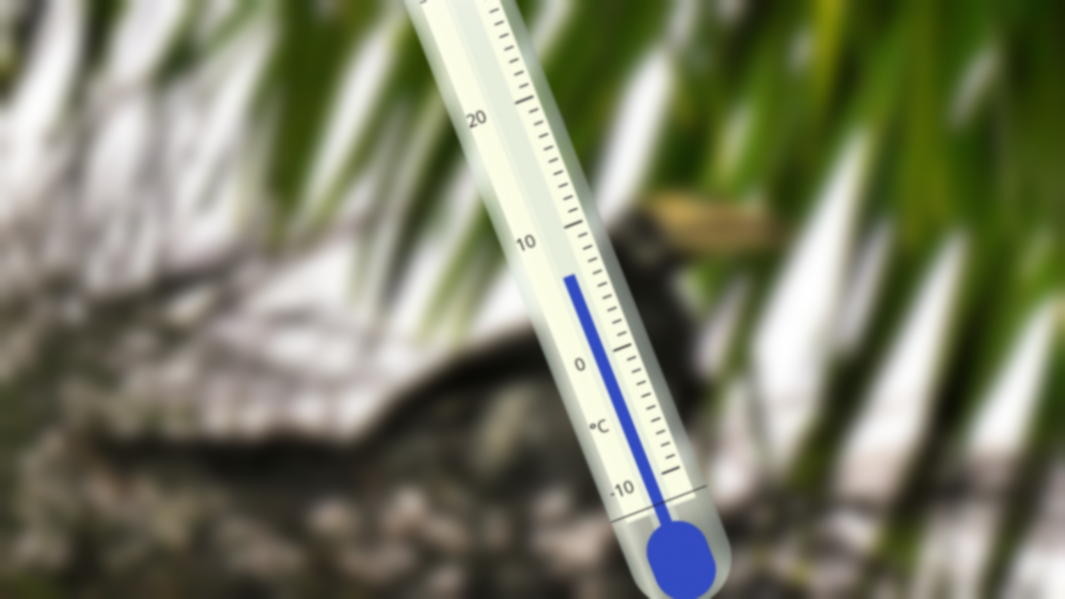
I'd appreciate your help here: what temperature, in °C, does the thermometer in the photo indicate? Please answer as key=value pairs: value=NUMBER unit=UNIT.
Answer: value=6.5 unit=°C
